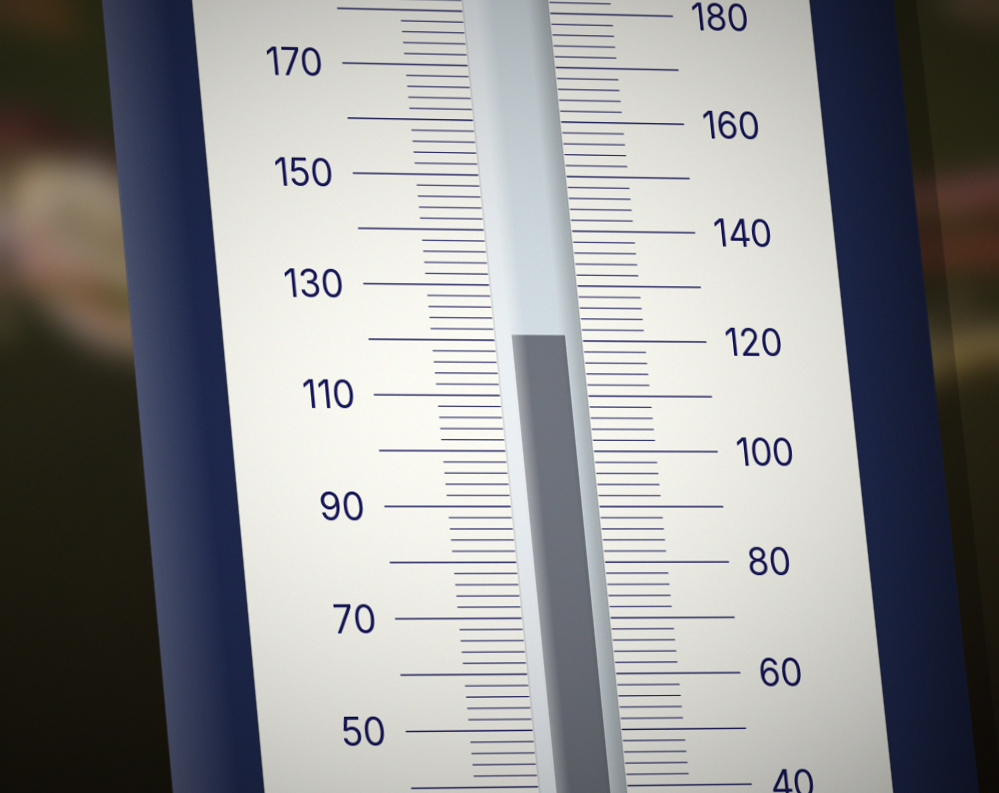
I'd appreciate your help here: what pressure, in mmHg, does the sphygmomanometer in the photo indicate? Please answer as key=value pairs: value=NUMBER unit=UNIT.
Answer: value=121 unit=mmHg
